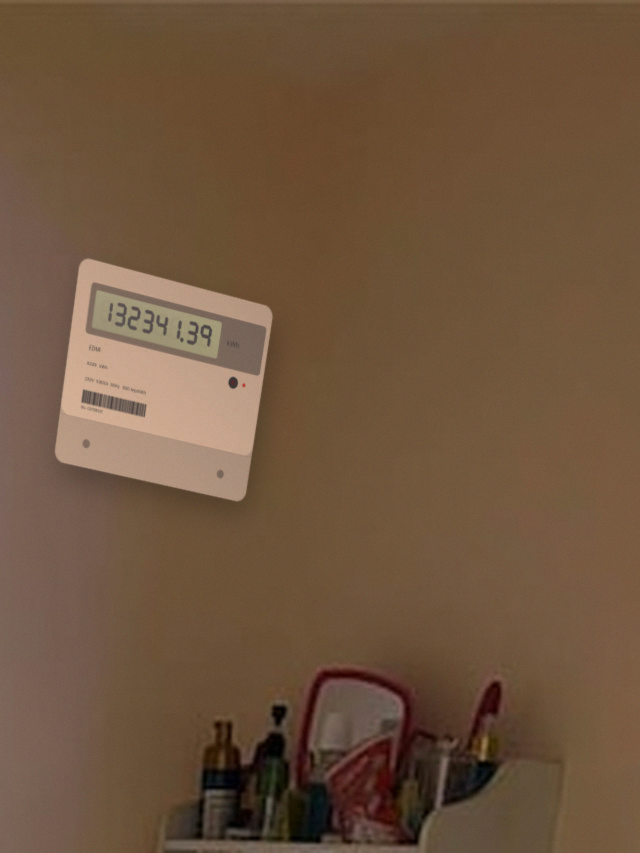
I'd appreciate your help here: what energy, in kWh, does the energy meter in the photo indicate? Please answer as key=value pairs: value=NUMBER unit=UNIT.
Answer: value=132341.39 unit=kWh
